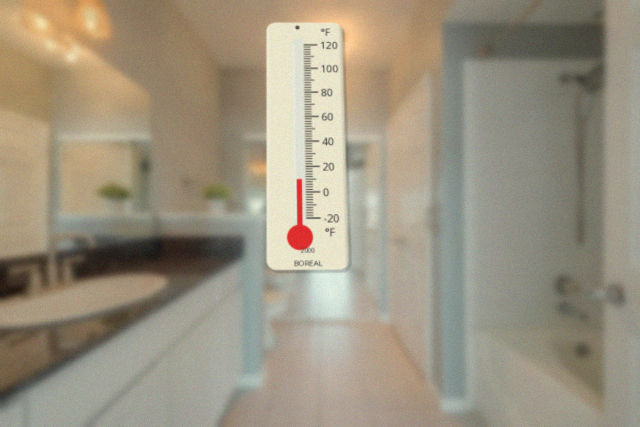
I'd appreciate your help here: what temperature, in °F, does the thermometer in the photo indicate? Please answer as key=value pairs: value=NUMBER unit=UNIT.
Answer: value=10 unit=°F
